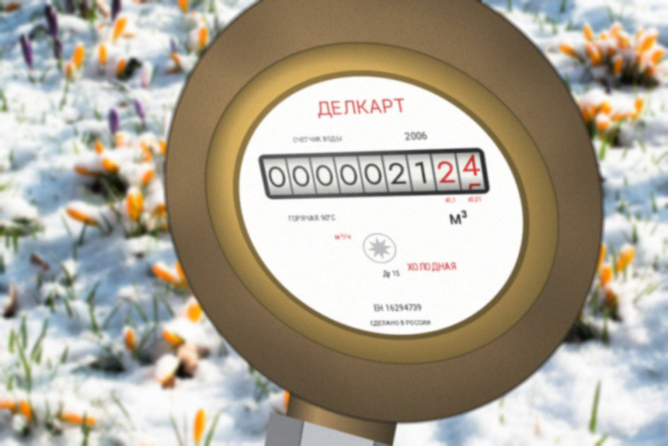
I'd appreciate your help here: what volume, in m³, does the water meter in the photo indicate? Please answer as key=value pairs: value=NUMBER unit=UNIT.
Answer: value=21.24 unit=m³
